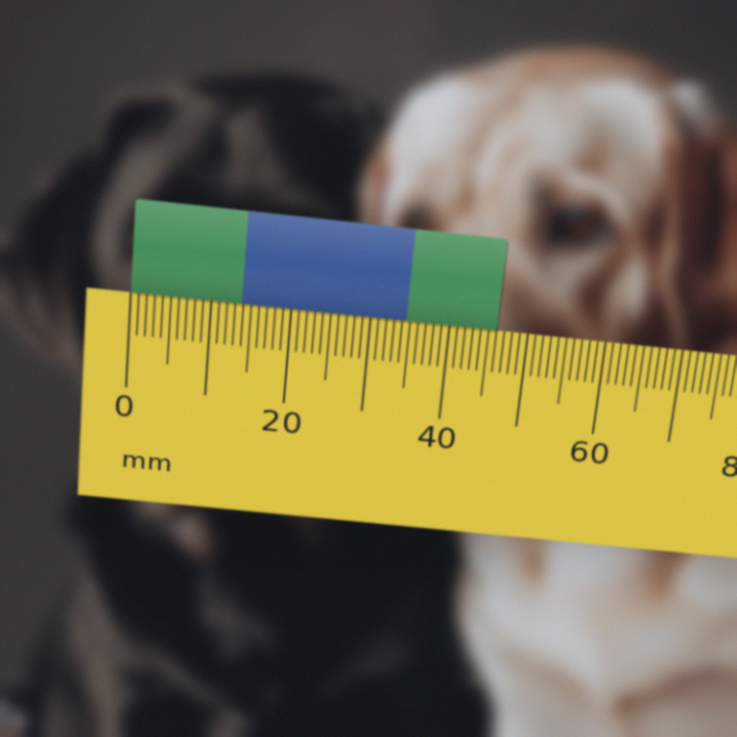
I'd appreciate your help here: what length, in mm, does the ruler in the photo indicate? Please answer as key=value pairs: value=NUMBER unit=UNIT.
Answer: value=46 unit=mm
